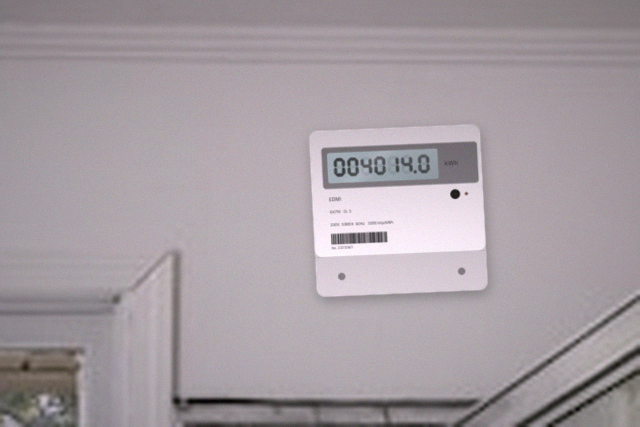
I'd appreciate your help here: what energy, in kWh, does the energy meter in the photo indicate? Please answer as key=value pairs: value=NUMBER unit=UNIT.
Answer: value=4014.0 unit=kWh
